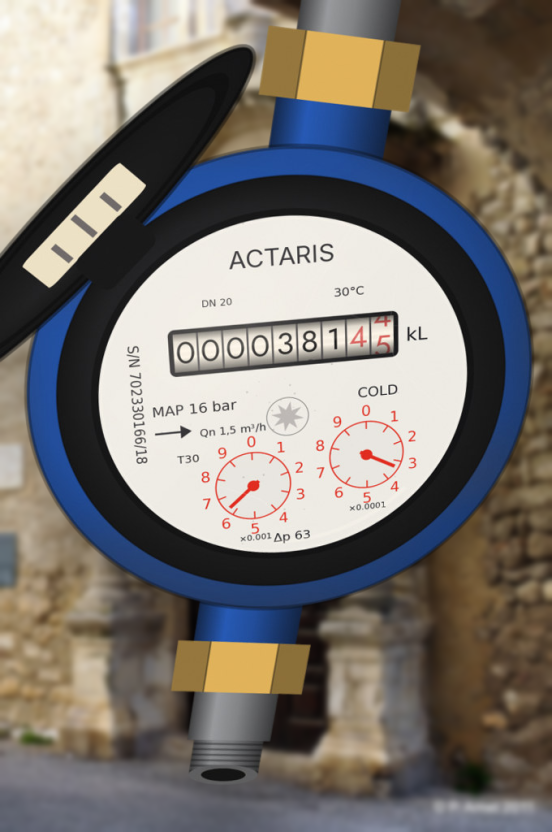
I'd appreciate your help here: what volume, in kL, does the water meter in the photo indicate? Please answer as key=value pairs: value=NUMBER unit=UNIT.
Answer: value=381.4463 unit=kL
